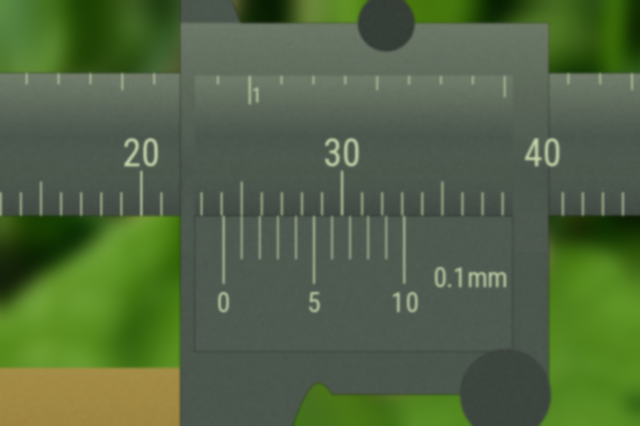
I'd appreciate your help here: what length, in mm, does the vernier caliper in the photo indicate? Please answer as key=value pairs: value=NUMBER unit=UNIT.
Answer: value=24.1 unit=mm
